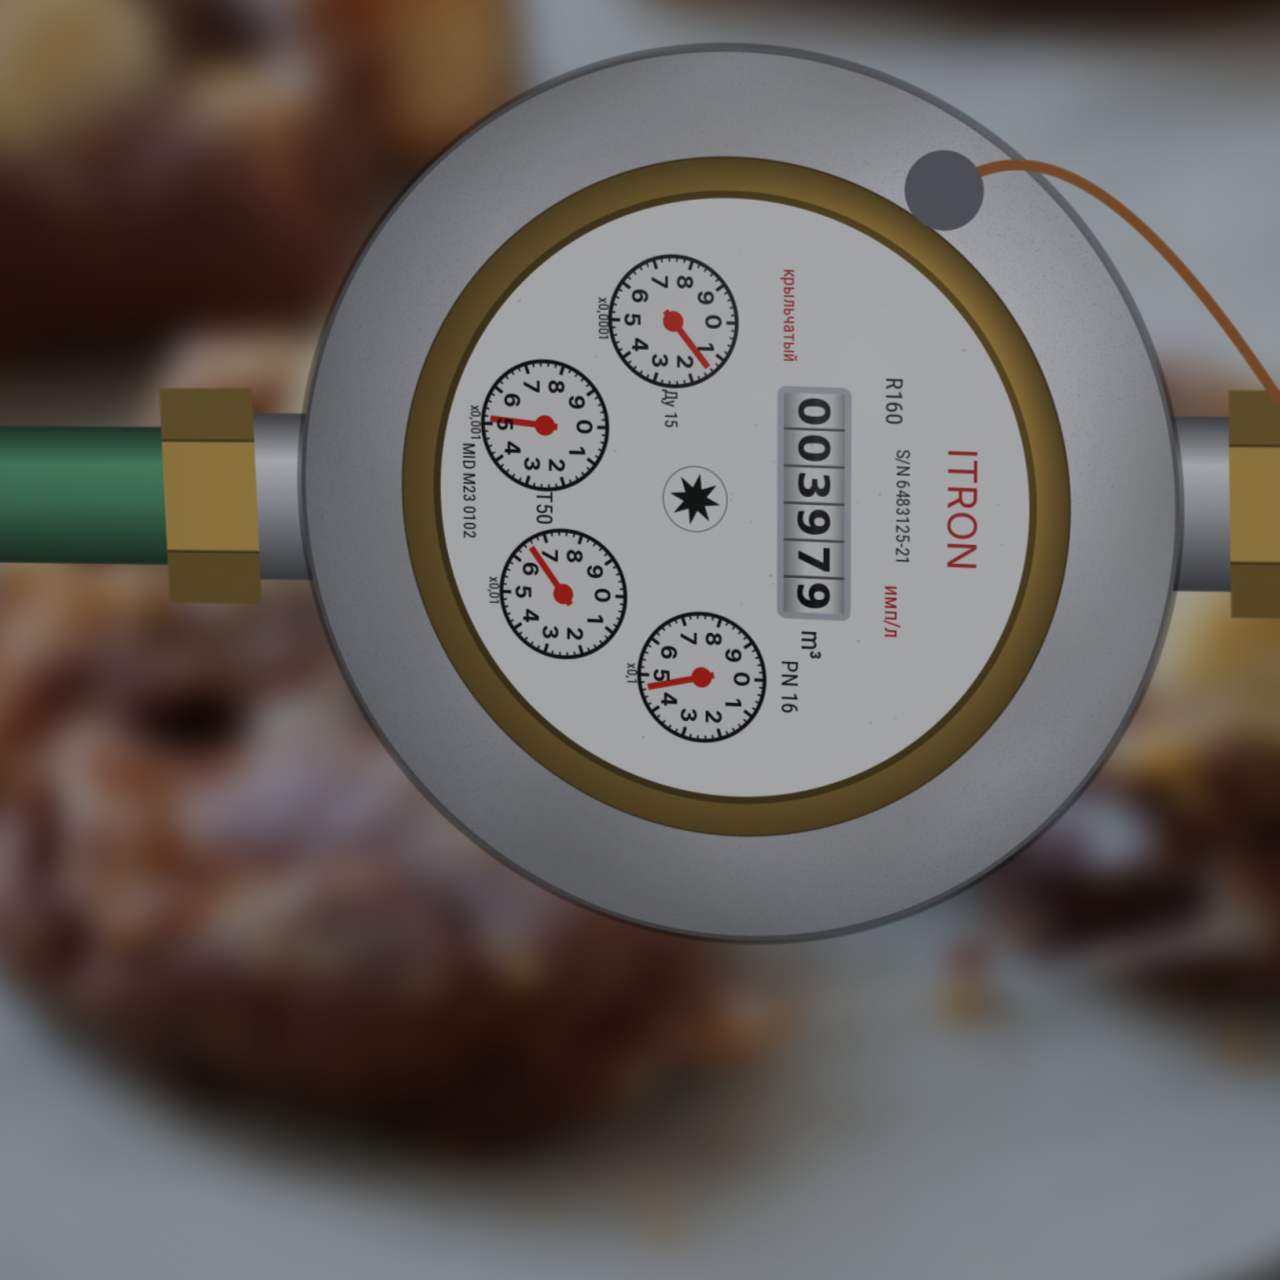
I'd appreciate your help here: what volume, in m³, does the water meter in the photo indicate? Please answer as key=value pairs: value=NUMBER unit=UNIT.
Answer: value=3979.4651 unit=m³
